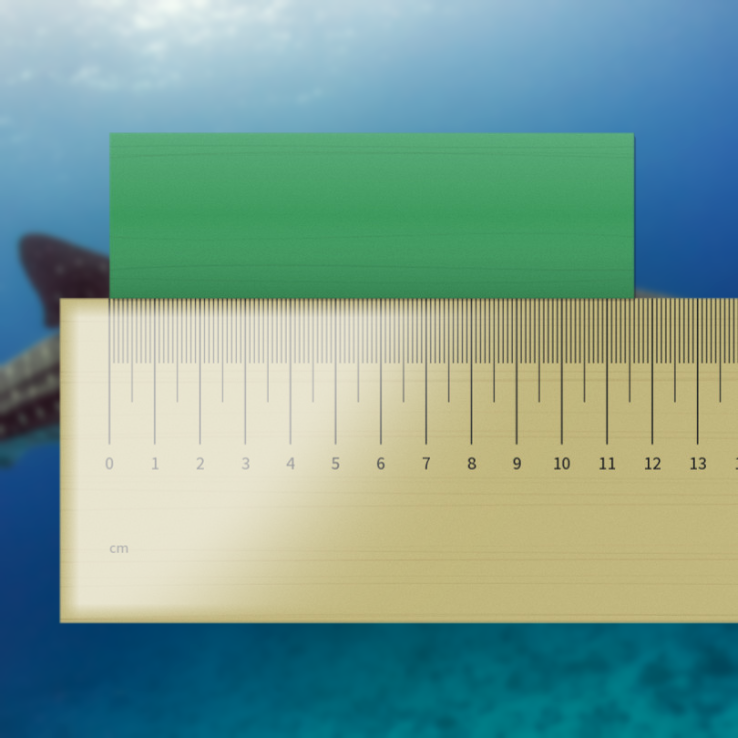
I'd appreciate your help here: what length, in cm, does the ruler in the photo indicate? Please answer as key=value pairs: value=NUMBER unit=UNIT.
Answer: value=11.6 unit=cm
